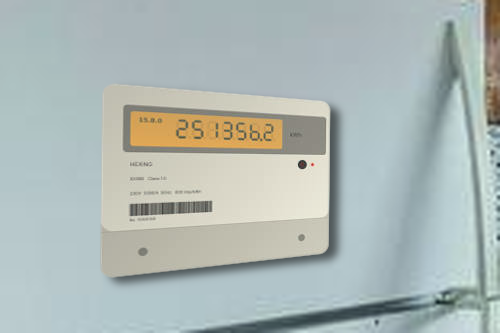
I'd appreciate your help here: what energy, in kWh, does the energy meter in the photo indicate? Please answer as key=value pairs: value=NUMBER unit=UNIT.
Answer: value=251356.2 unit=kWh
